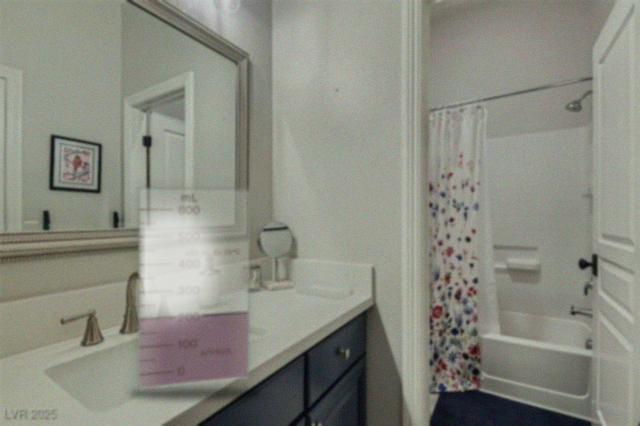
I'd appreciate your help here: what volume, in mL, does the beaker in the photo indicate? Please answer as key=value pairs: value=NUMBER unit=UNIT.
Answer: value=200 unit=mL
